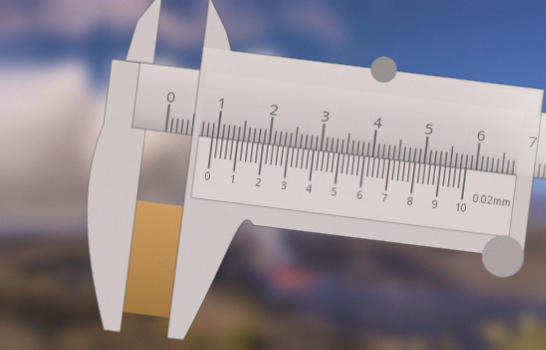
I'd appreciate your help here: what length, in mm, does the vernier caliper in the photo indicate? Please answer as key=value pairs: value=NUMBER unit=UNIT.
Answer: value=9.0 unit=mm
